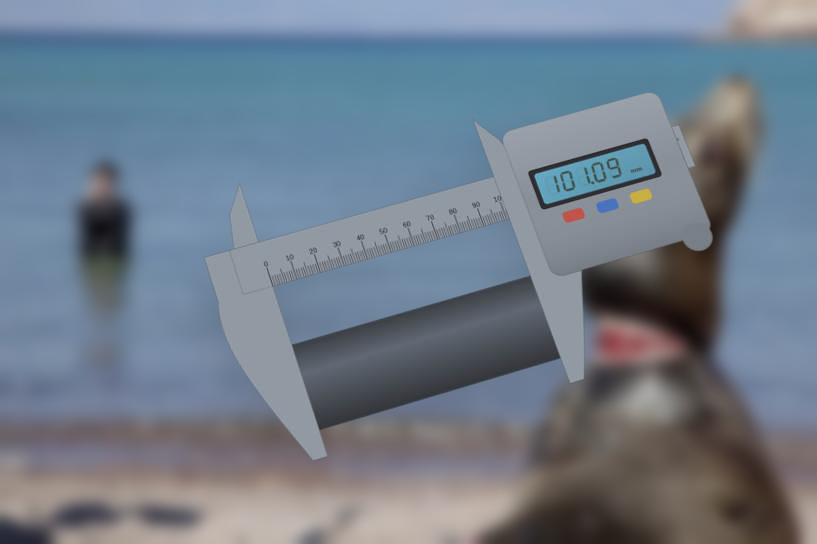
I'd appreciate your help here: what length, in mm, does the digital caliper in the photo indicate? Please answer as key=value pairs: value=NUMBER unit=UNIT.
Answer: value=101.09 unit=mm
